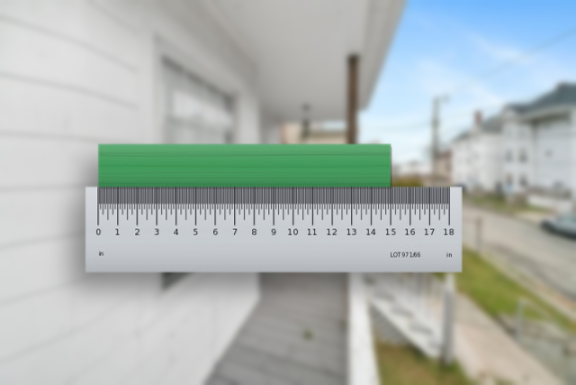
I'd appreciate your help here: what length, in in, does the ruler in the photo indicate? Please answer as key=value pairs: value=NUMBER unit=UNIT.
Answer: value=15 unit=in
